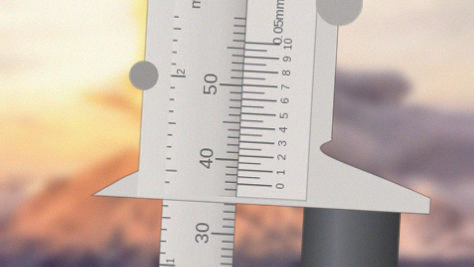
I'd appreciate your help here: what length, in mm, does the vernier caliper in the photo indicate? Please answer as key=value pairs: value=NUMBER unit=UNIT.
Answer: value=36.8 unit=mm
